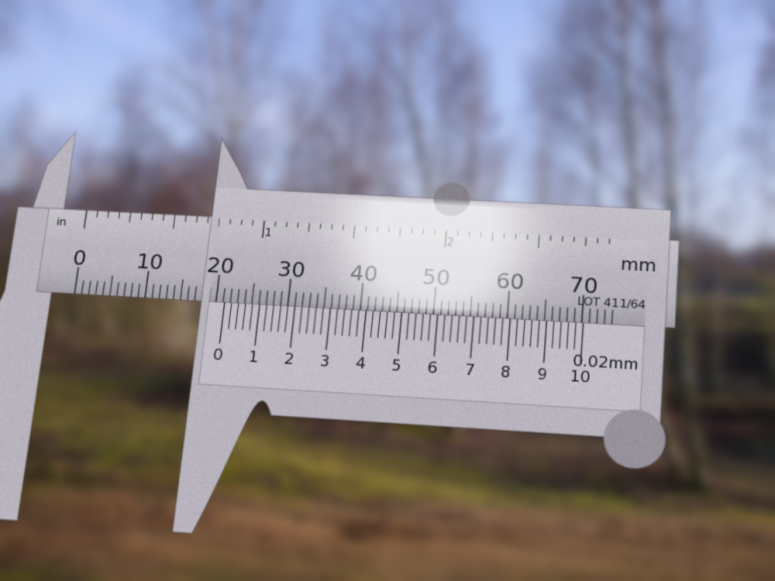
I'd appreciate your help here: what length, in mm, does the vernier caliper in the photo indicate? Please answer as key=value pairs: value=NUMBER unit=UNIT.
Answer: value=21.2 unit=mm
